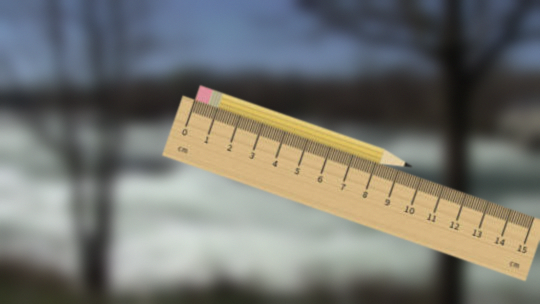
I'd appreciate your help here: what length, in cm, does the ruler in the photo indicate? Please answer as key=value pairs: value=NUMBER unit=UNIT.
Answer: value=9.5 unit=cm
